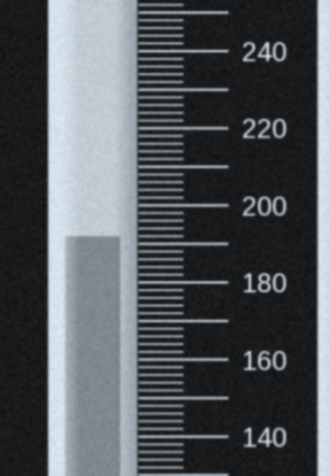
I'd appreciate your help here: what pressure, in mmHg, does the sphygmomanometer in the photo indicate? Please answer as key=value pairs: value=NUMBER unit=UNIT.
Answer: value=192 unit=mmHg
